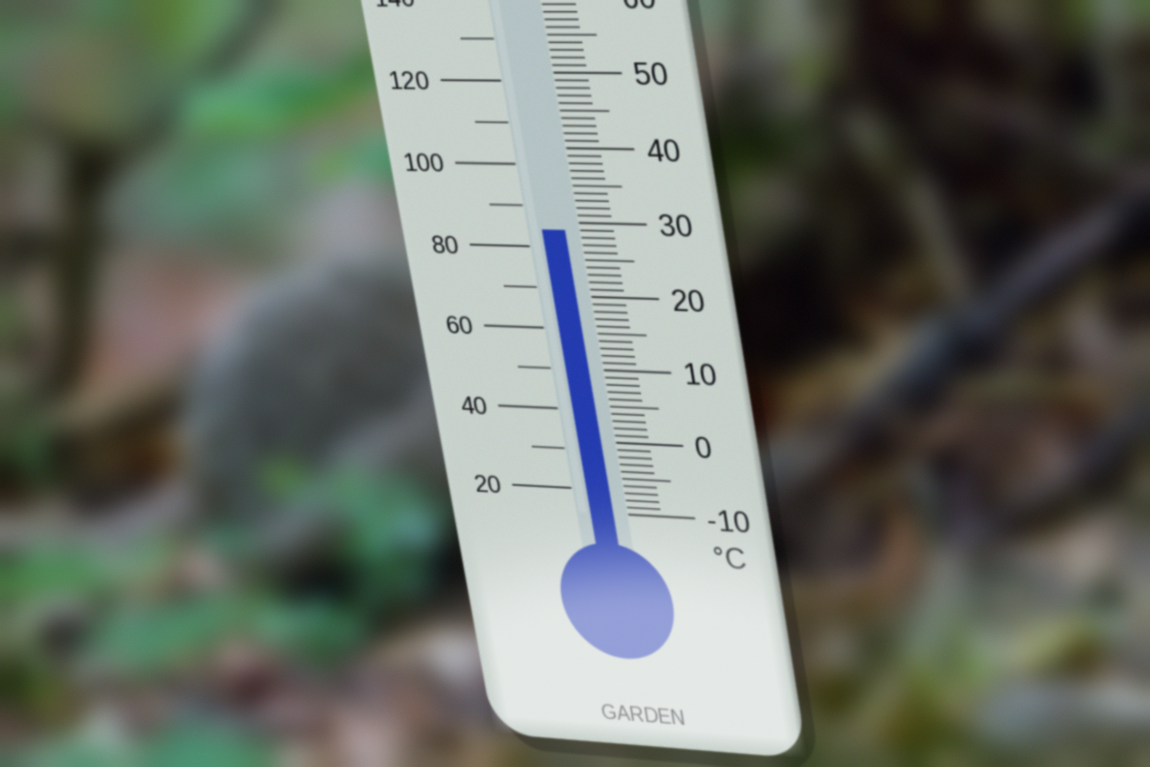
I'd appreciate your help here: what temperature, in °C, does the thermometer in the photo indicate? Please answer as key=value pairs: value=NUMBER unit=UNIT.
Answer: value=29 unit=°C
